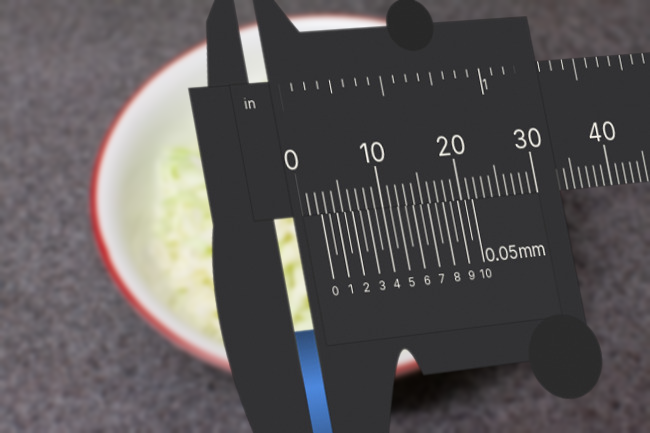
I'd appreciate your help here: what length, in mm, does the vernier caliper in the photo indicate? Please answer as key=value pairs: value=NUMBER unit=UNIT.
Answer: value=2.4 unit=mm
